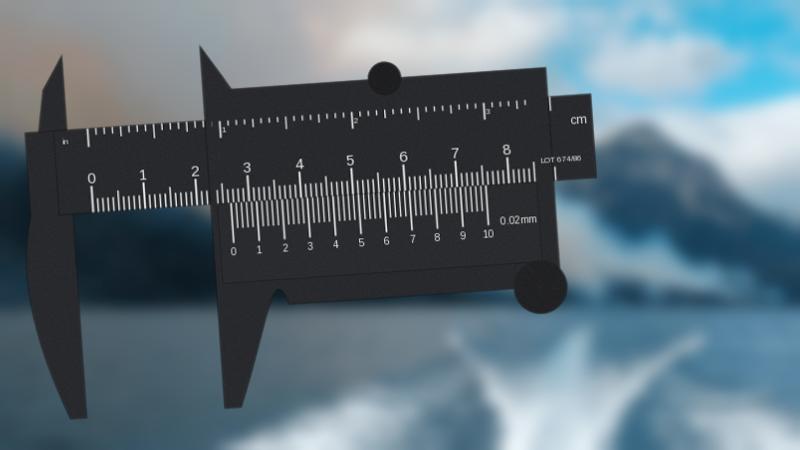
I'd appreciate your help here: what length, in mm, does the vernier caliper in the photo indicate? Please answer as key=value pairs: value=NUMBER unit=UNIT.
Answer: value=26.5 unit=mm
